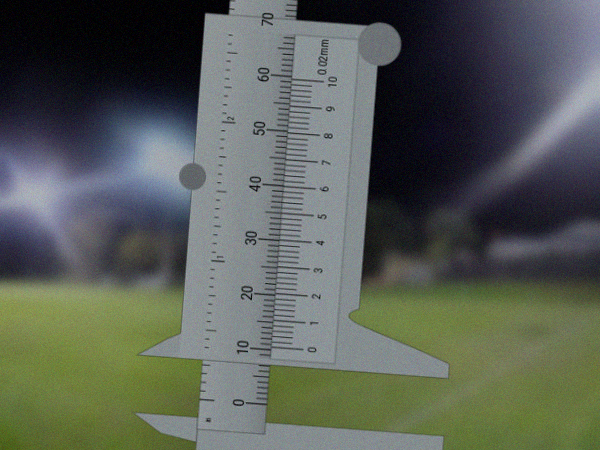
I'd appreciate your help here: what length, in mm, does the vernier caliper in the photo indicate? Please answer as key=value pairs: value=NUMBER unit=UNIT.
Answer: value=10.5 unit=mm
